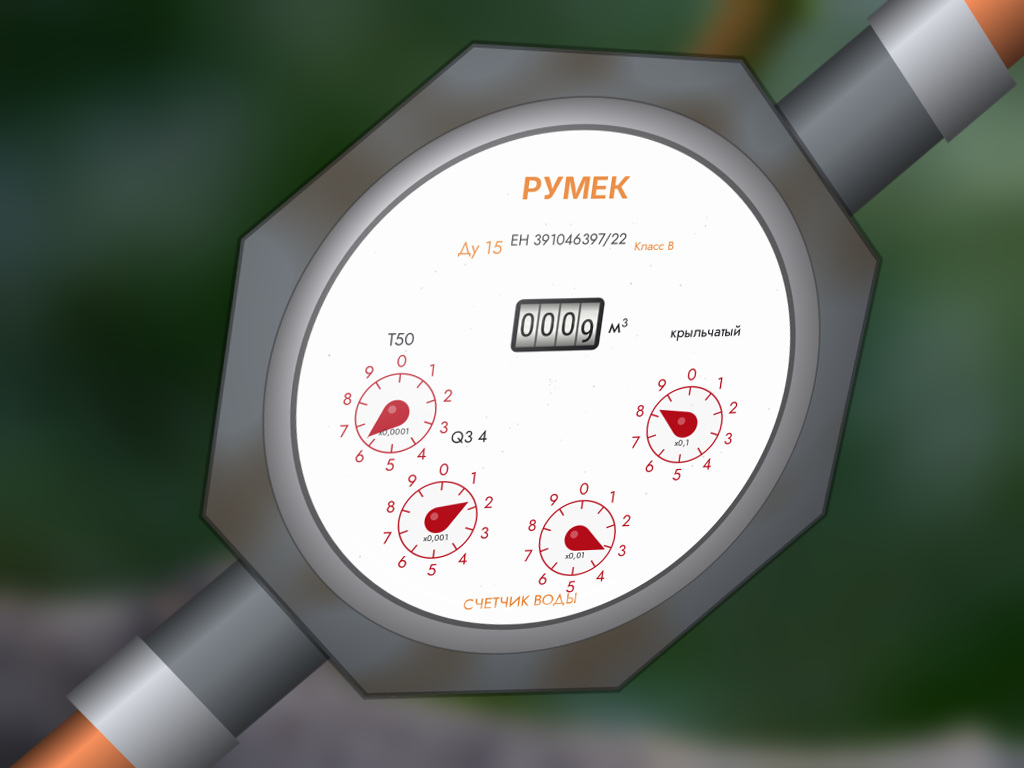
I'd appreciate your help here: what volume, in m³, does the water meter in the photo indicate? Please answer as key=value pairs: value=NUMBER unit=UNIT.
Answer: value=8.8316 unit=m³
